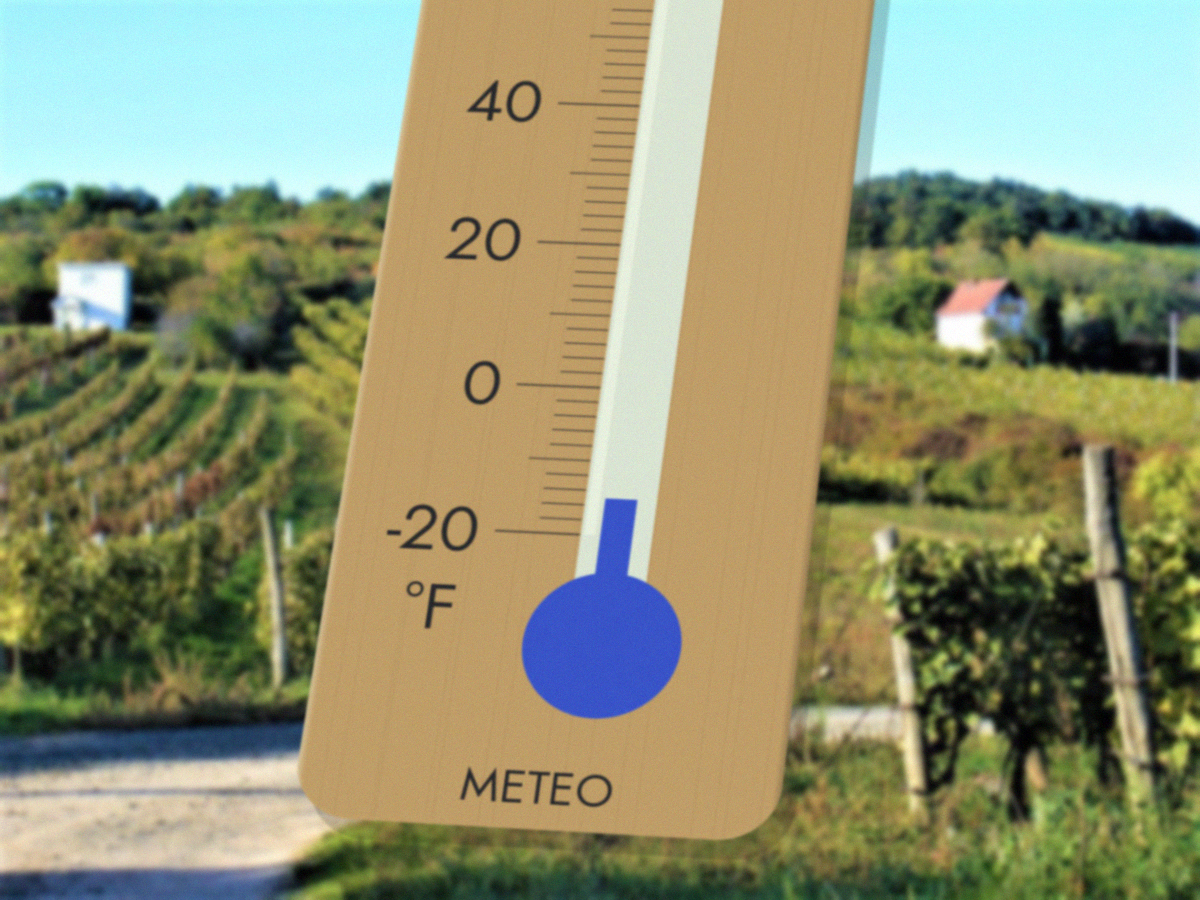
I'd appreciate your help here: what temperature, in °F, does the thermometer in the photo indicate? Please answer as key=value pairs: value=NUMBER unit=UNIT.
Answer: value=-15 unit=°F
